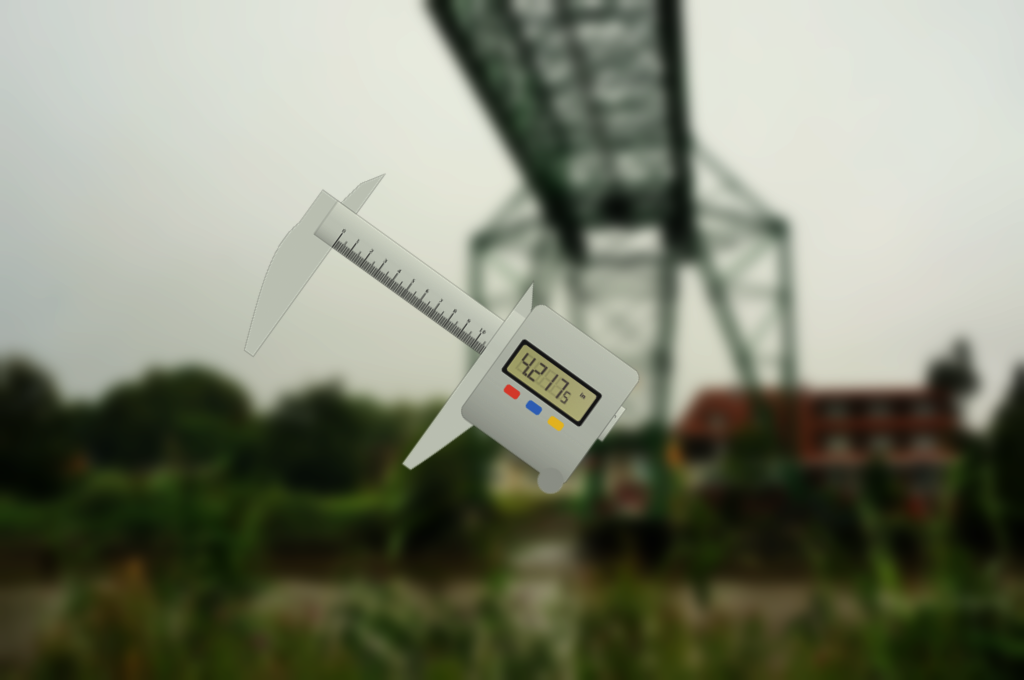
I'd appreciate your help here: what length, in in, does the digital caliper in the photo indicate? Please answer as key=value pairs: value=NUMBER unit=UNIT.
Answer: value=4.2175 unit=in
